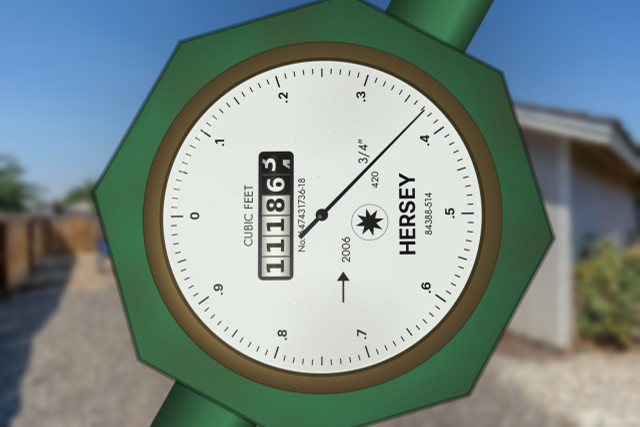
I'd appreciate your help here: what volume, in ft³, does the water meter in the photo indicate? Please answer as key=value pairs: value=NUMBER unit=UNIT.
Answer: value=111863.37 unit=ft³
